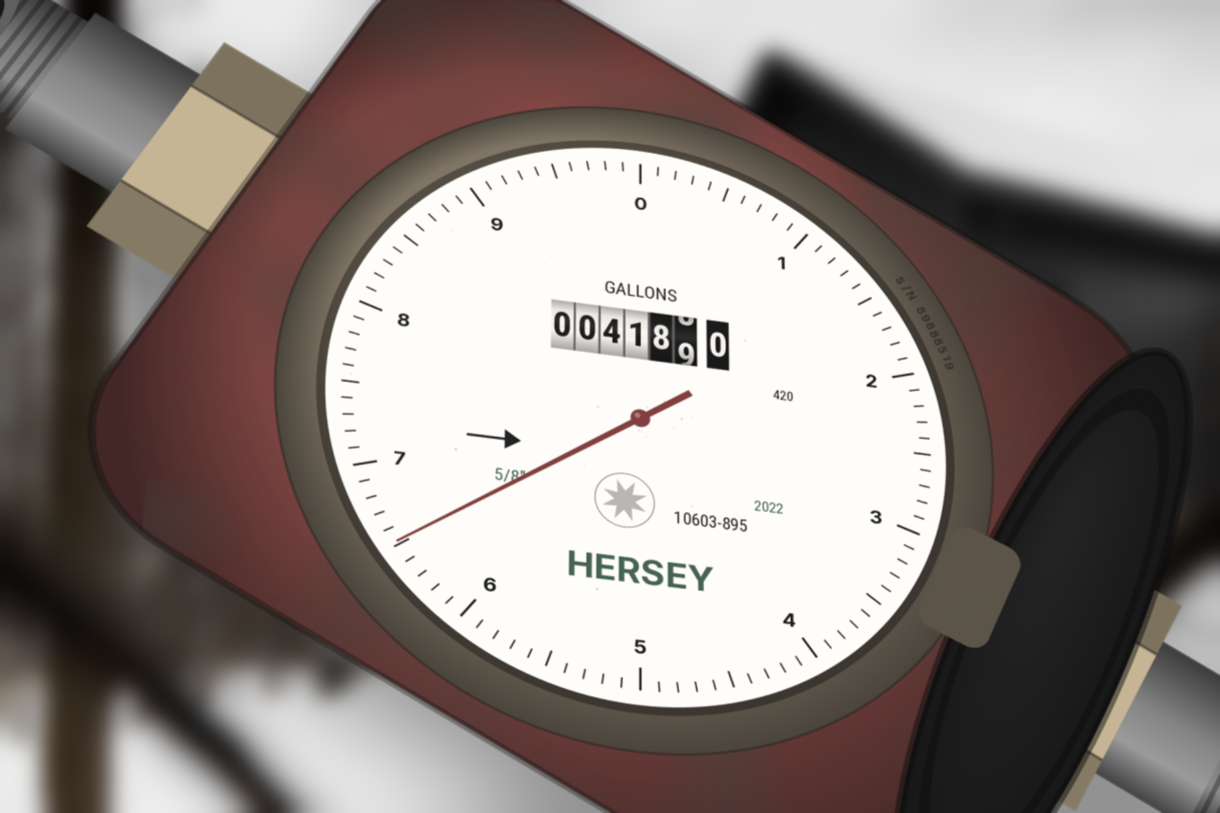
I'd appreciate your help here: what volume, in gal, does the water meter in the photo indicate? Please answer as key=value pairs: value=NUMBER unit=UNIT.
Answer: value=41886.5 unit=gal
